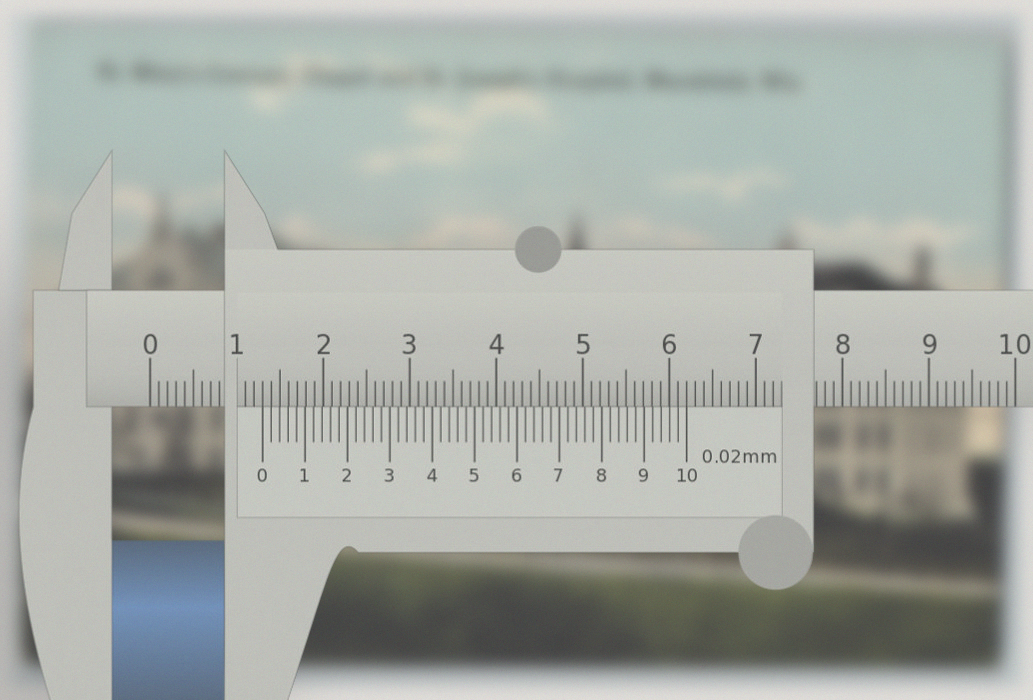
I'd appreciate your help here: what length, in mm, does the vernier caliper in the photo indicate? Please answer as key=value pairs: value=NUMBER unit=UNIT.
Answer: value=13.0 unit=mm
